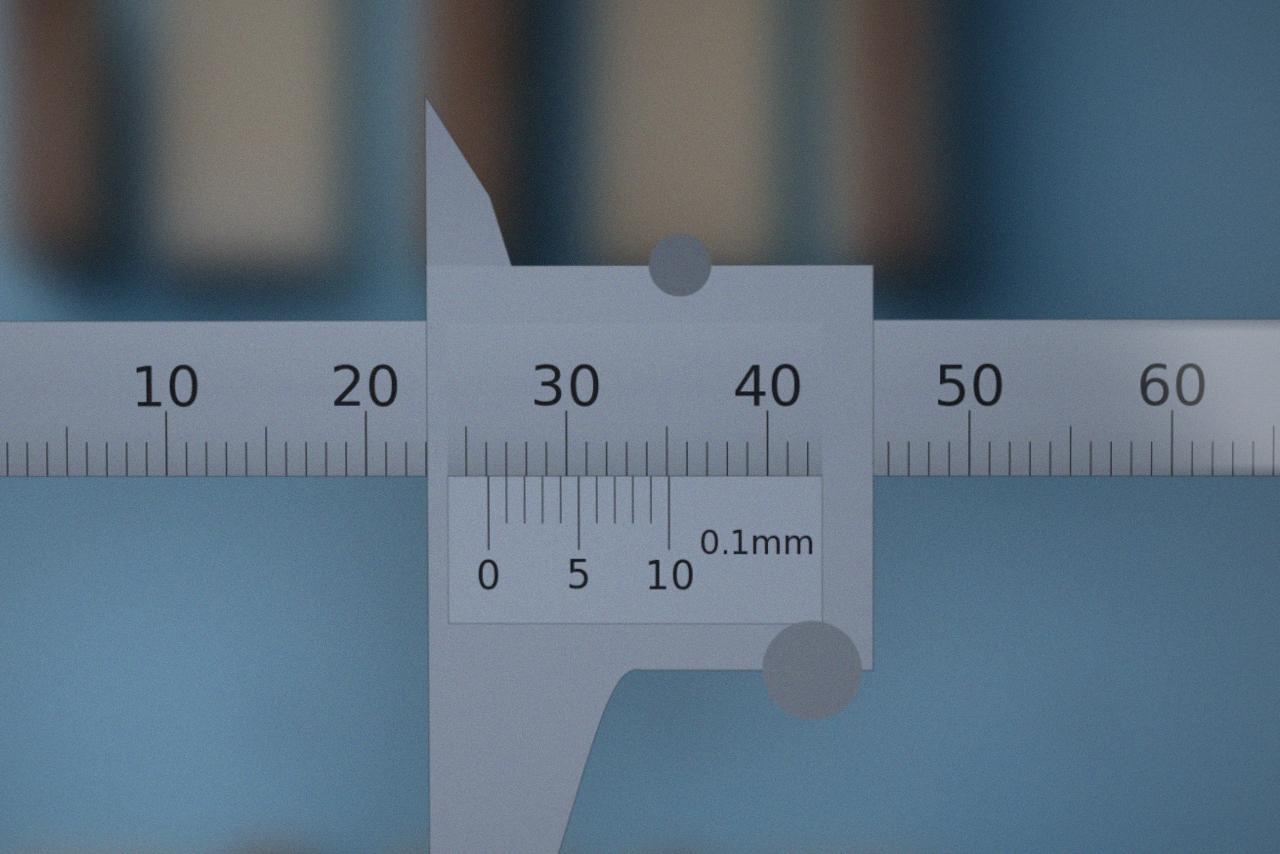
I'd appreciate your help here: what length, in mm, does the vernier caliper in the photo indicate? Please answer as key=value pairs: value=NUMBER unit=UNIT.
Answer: value=26.1 unit=mm
